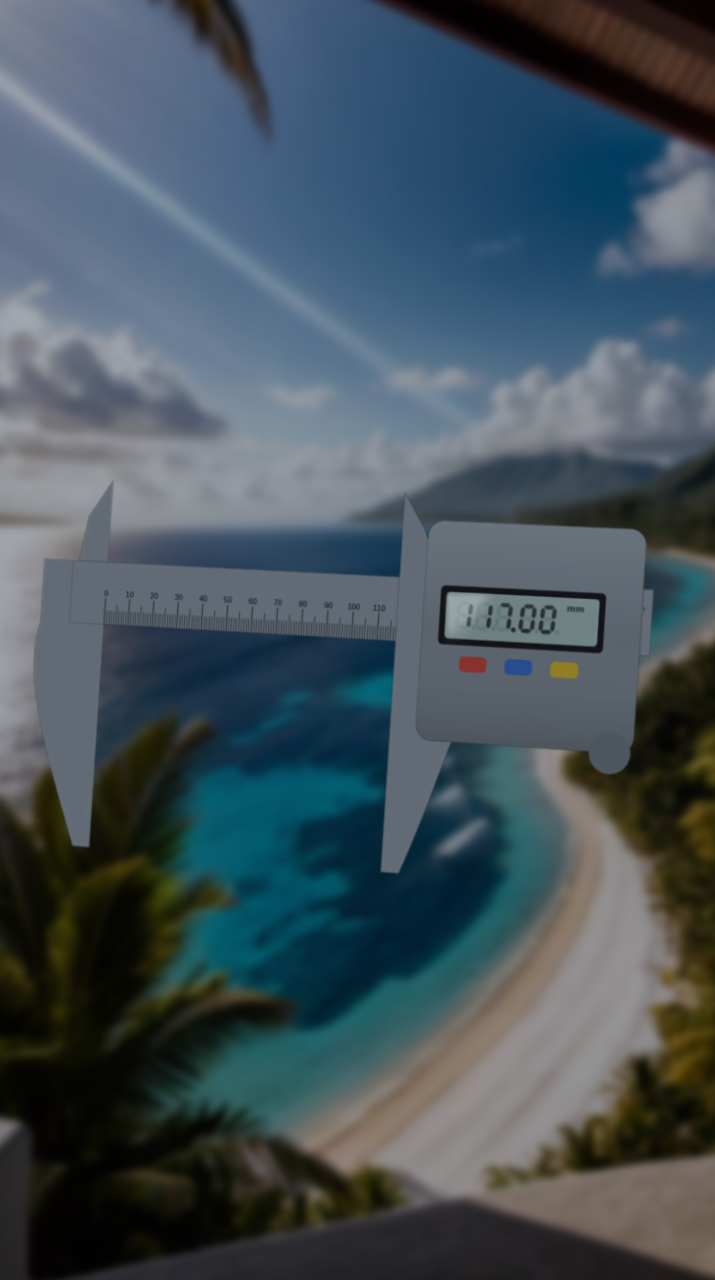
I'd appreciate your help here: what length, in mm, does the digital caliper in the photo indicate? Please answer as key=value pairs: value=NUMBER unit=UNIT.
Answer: value=117.00 unit=mm
